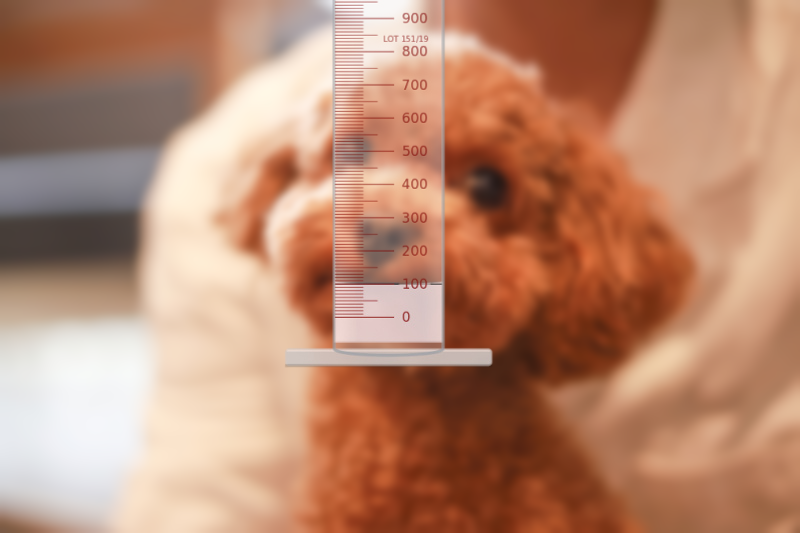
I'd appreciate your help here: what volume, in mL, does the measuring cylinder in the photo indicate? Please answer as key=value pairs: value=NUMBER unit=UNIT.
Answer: value=100 unit=mL
